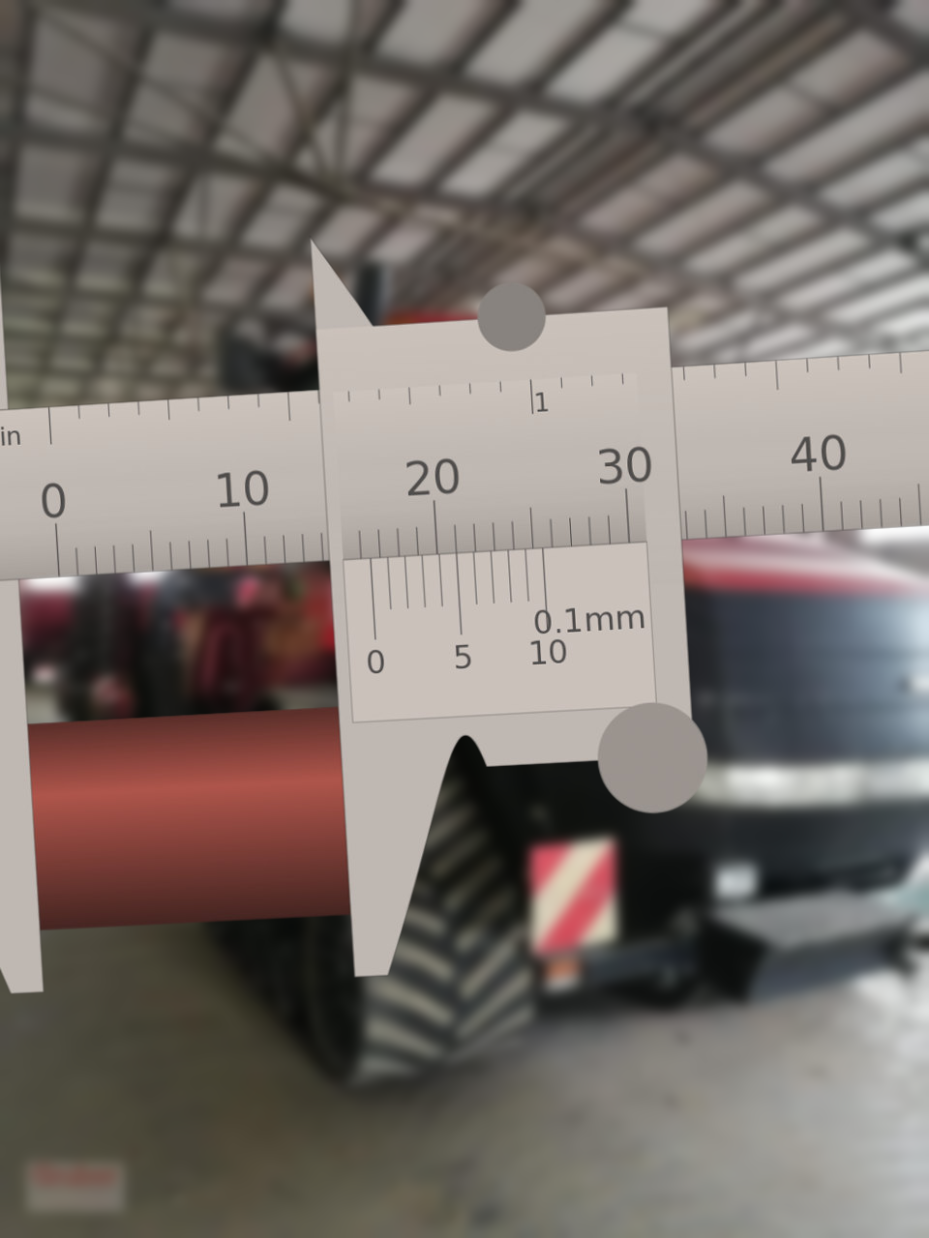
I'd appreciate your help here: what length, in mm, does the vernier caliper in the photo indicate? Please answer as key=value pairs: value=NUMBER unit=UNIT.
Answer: value=16.5 unit=mm
